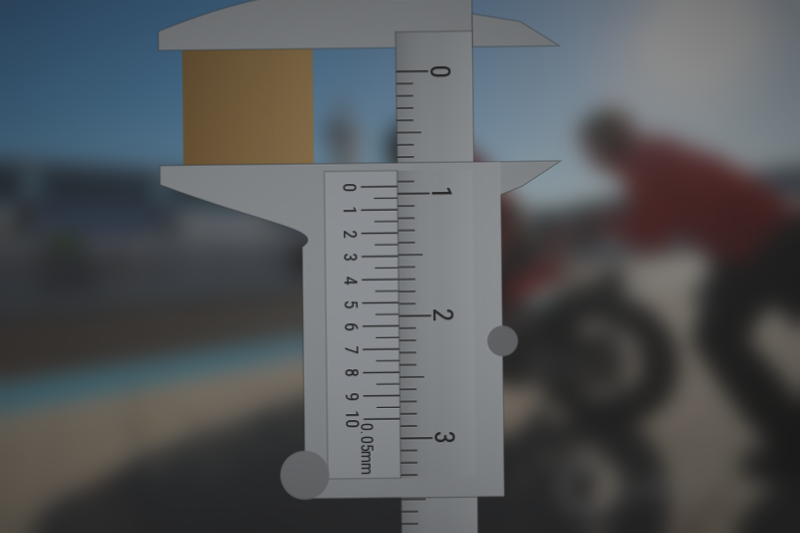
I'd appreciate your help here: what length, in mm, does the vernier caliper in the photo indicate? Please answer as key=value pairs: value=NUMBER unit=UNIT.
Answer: value=9.4 unit=mm
